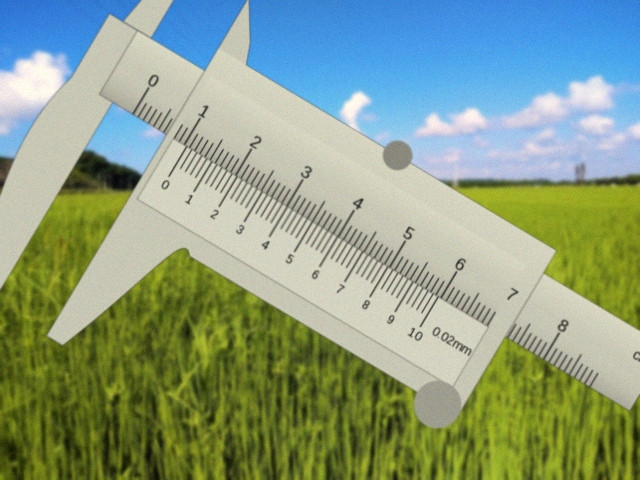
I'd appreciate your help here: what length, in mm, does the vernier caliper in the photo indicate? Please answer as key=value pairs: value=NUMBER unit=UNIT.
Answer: value=10.5 unit=mm
